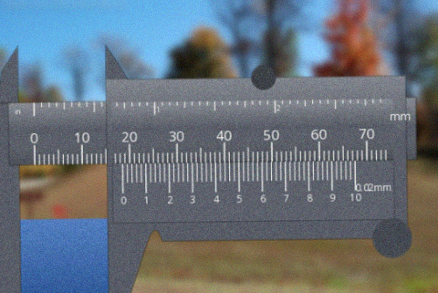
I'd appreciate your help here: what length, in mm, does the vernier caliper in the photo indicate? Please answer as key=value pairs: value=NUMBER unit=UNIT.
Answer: value=18.5 unit=mm
